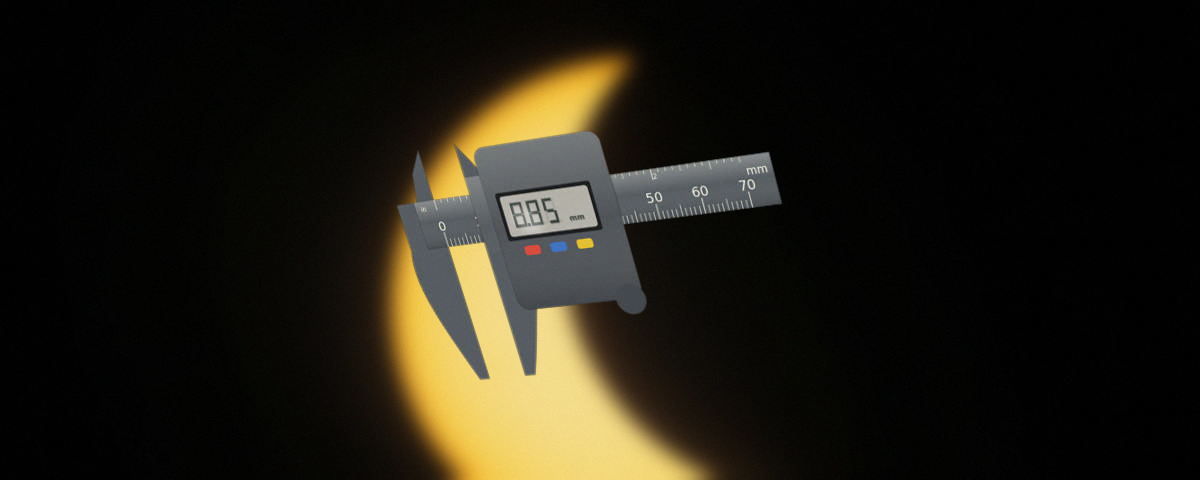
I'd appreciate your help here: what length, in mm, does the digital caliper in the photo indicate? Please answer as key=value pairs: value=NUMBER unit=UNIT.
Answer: value=8.85 unit=mm
